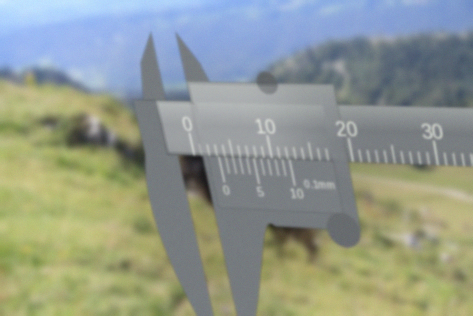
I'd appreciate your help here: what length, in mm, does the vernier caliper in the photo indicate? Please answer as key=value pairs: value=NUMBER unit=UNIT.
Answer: value=3.2 unit=mm
